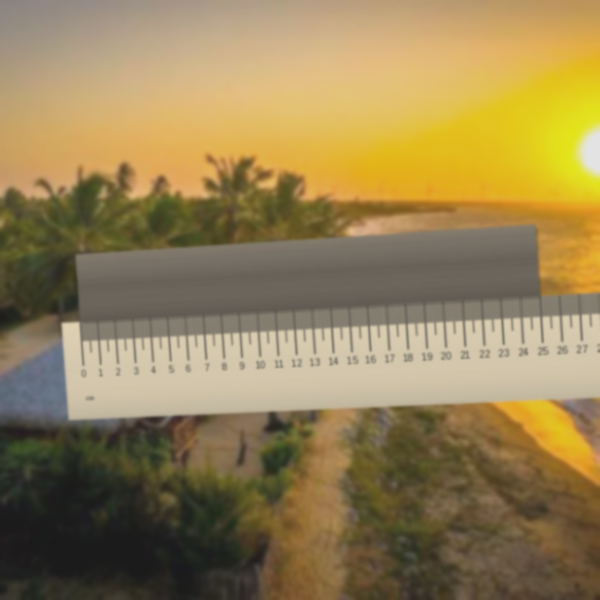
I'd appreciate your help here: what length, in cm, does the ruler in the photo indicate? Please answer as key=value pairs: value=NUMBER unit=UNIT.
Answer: value=25 unit=cm
